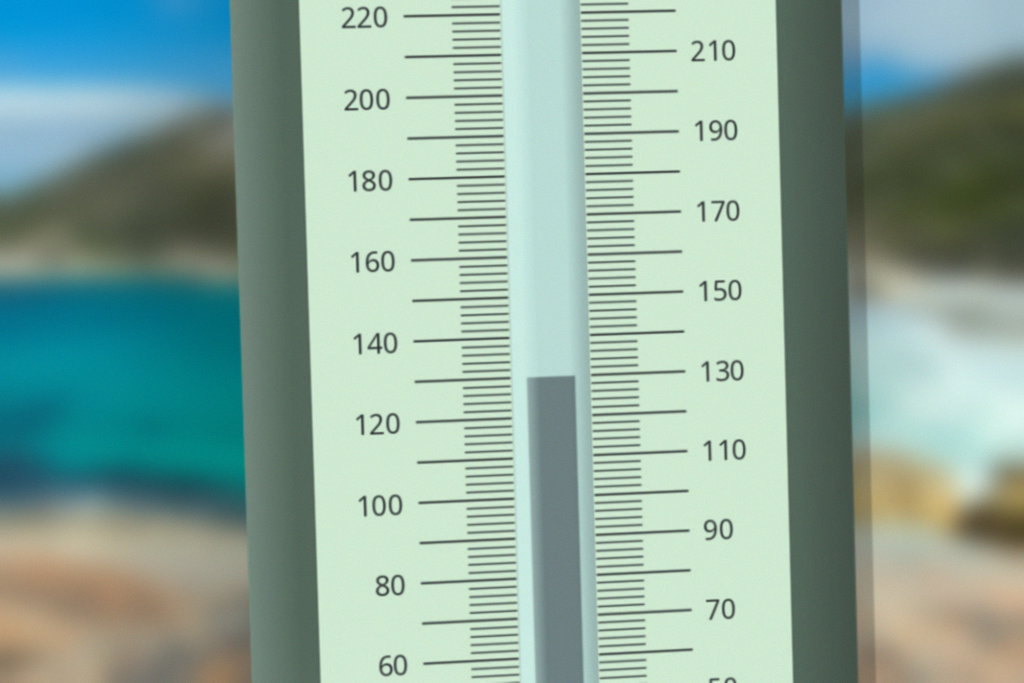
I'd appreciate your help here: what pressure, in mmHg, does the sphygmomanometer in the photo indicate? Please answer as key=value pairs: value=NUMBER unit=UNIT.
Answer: value=130 unit=mmHg
